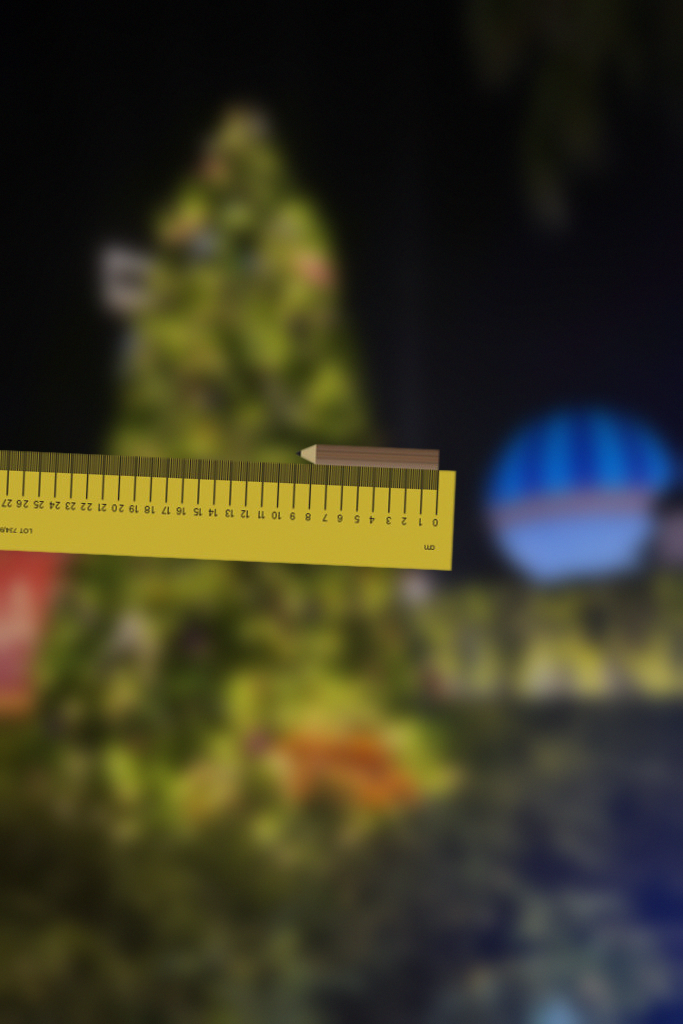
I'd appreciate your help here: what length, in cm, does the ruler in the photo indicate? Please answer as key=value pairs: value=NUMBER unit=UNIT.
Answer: value=9 unit=cm
